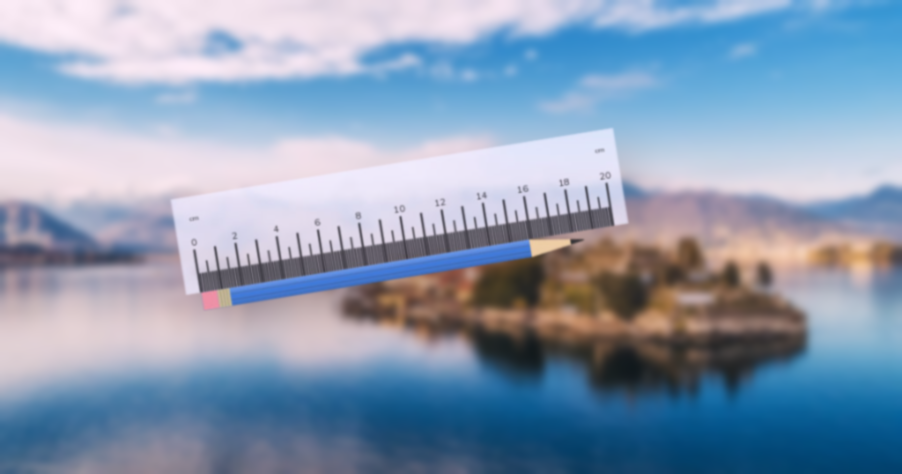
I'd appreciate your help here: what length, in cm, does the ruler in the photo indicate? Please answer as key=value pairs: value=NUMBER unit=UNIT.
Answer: value=18.5 unit=cm
